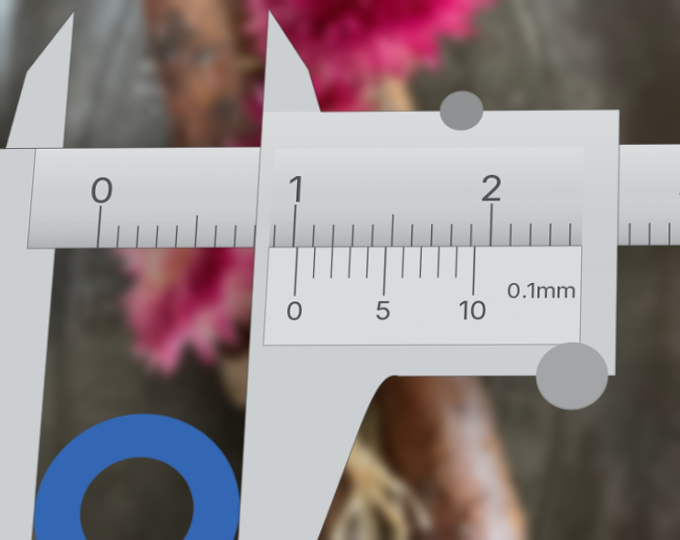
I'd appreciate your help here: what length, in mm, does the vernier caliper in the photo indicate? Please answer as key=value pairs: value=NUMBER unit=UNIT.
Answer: value=10.2 unit=mm
